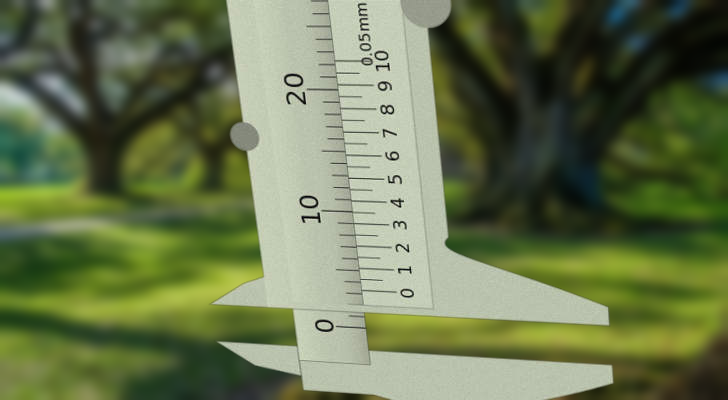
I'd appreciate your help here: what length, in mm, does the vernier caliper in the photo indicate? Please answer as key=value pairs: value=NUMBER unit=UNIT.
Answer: value=3.3 unit=mm
